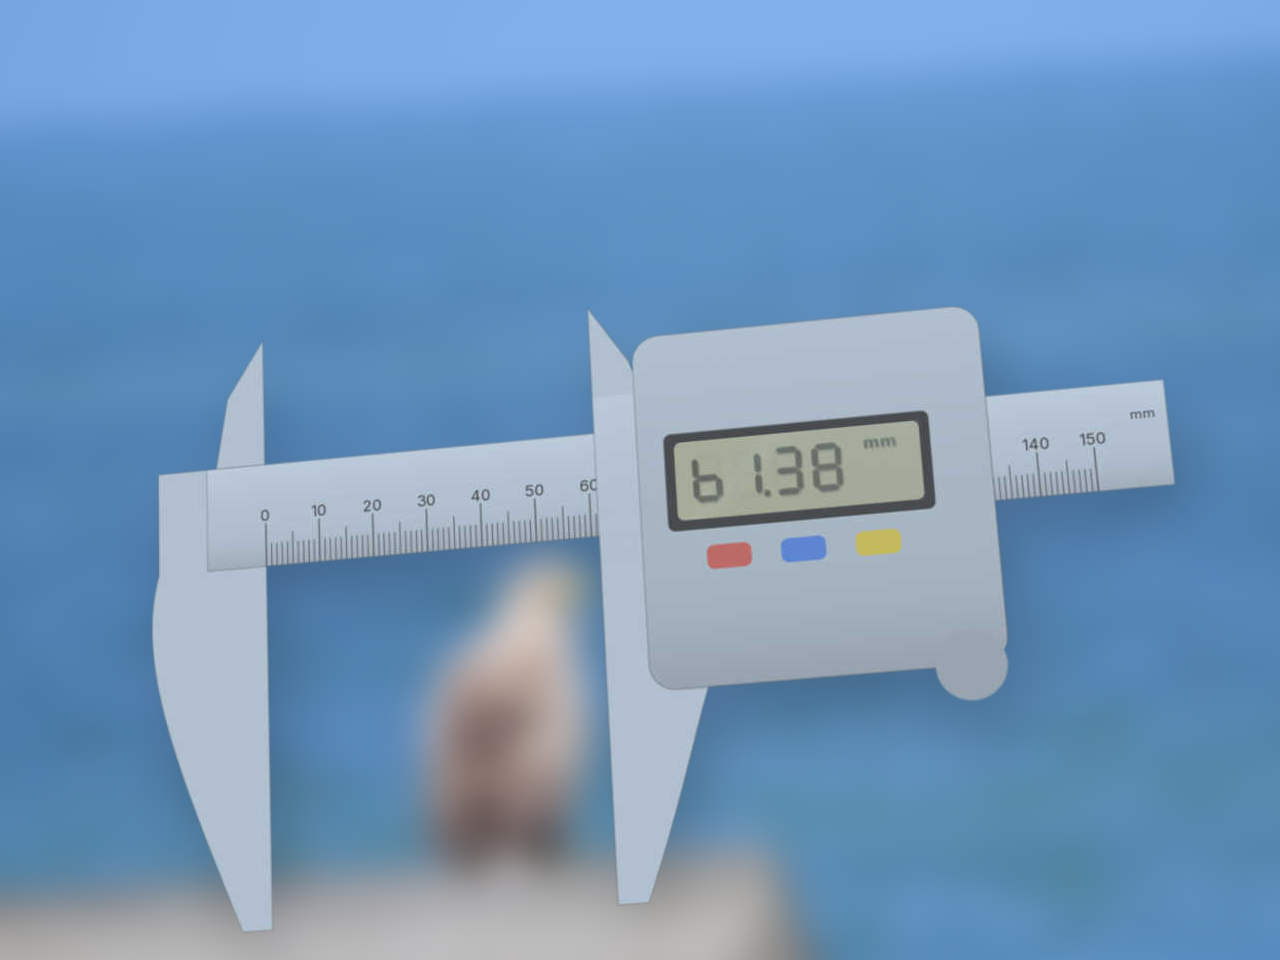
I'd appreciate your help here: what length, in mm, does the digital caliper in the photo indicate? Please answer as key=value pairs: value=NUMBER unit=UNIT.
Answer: value=61.38 unit=mm
